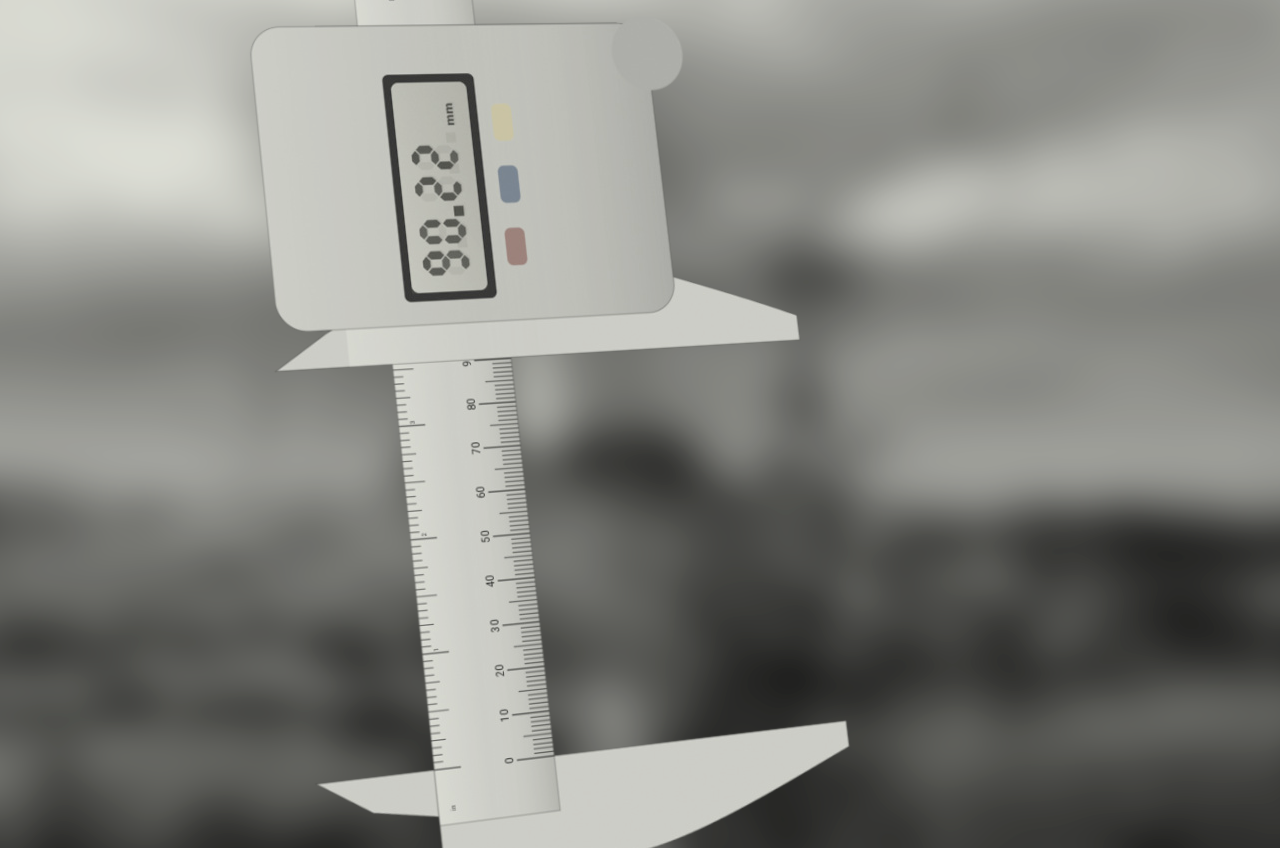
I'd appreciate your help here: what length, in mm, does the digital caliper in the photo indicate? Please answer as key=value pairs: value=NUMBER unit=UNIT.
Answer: value=90.22 unit=mm
